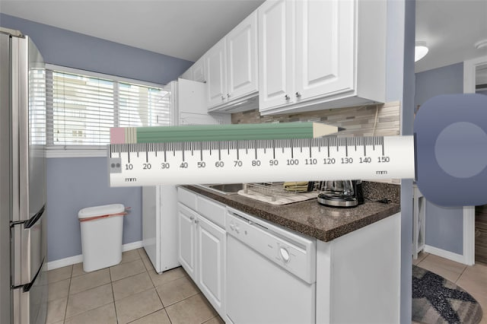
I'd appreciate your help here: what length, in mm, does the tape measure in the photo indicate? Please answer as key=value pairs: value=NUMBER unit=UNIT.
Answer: value=130 unit=mm
